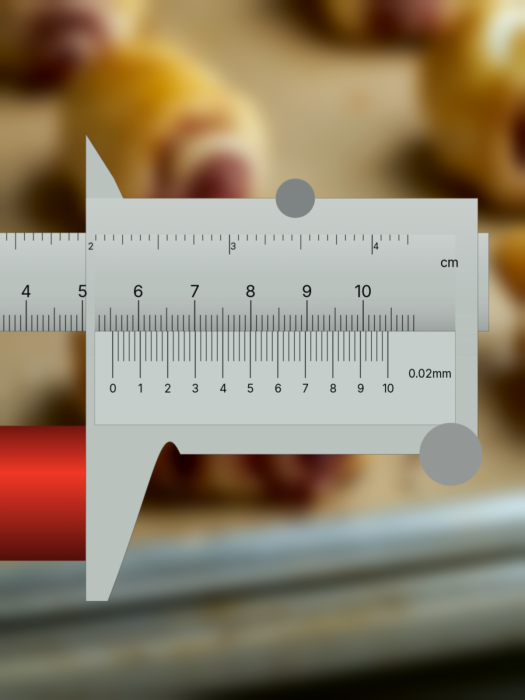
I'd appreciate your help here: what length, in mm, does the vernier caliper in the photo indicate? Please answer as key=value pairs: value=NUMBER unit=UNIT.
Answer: value=55.4 unit=mm
